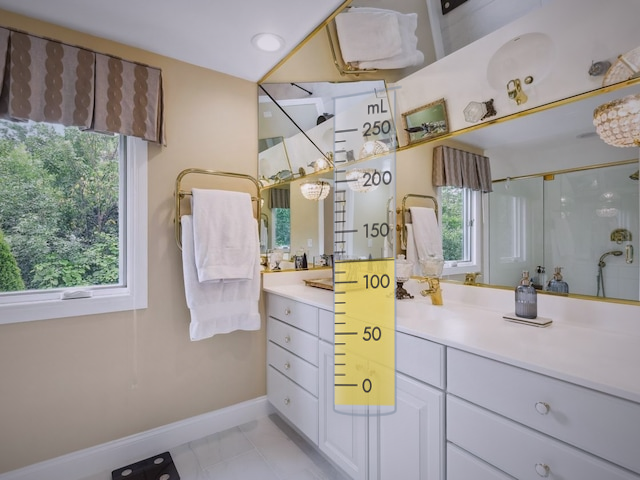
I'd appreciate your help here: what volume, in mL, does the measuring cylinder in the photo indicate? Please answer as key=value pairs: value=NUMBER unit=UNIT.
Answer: value=120 unit=mL
